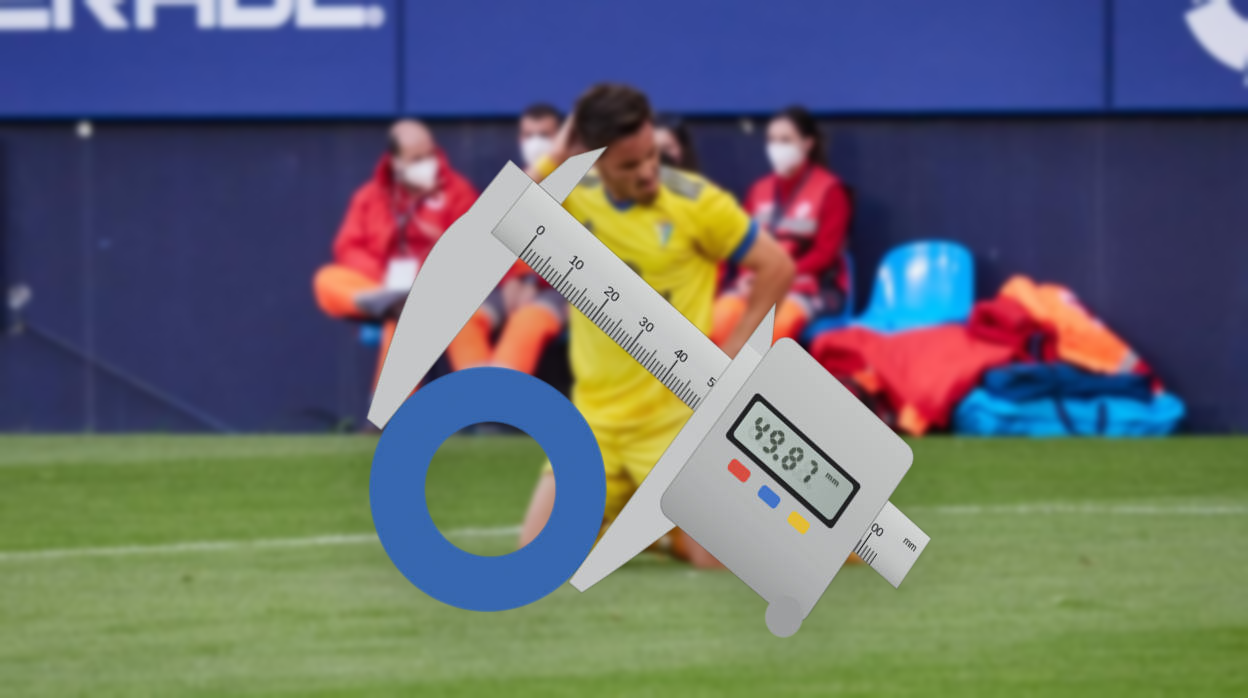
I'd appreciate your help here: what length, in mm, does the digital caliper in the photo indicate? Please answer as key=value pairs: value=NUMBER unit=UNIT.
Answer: value=49.87 unit=mm
